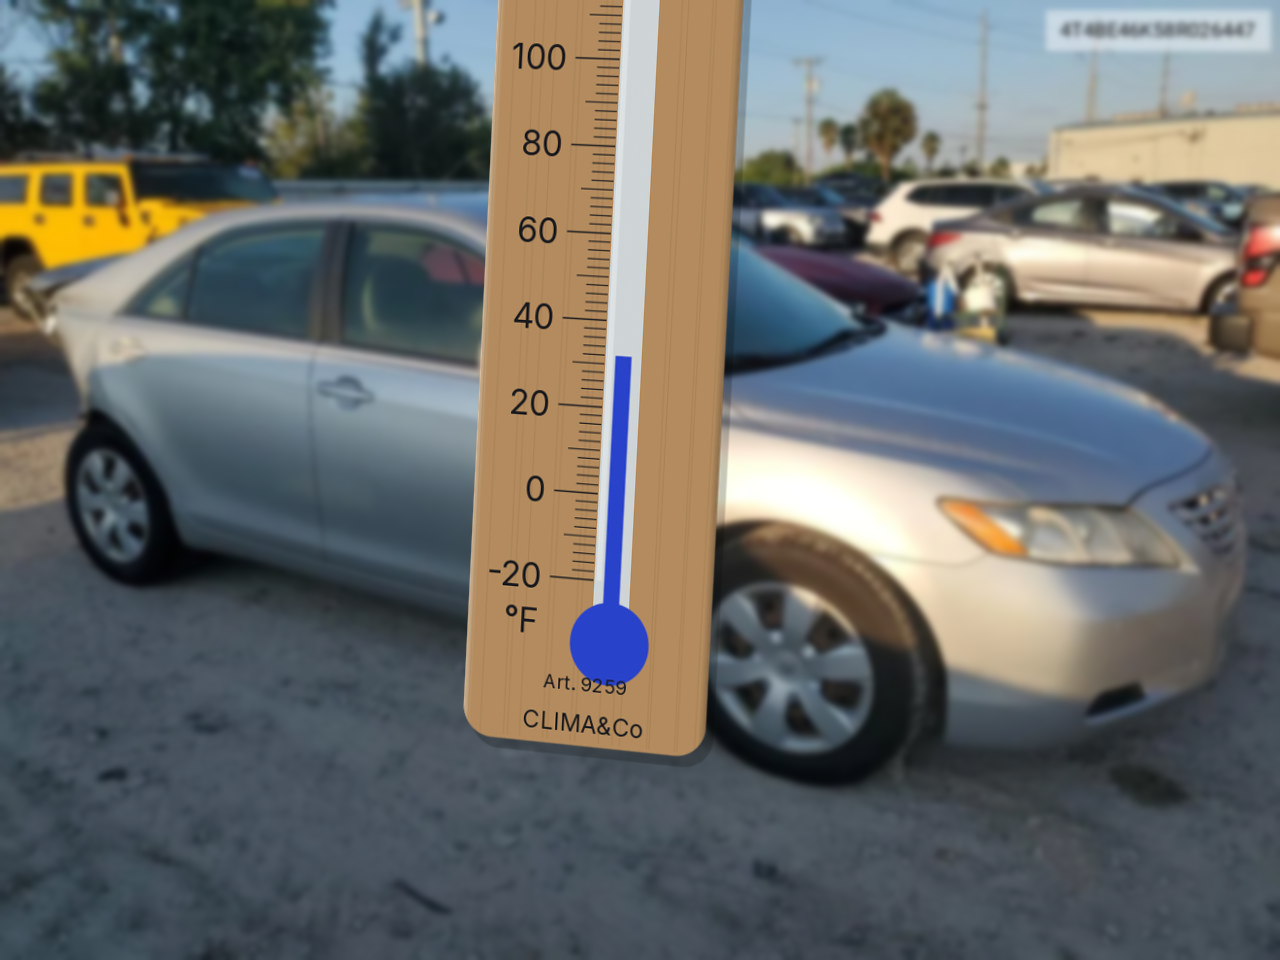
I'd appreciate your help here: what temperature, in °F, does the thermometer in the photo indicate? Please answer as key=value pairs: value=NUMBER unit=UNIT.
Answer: value=32 unit=°F
